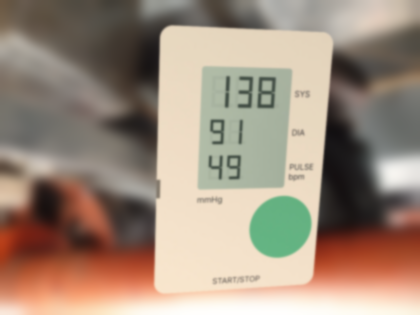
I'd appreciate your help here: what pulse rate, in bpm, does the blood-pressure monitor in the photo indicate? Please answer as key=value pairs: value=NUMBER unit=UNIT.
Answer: value=49 unit=bpm
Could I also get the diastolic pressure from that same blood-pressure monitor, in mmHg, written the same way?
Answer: value=91 unit=mmHg
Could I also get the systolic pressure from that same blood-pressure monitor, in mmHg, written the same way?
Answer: value=138 unit=mmHg
